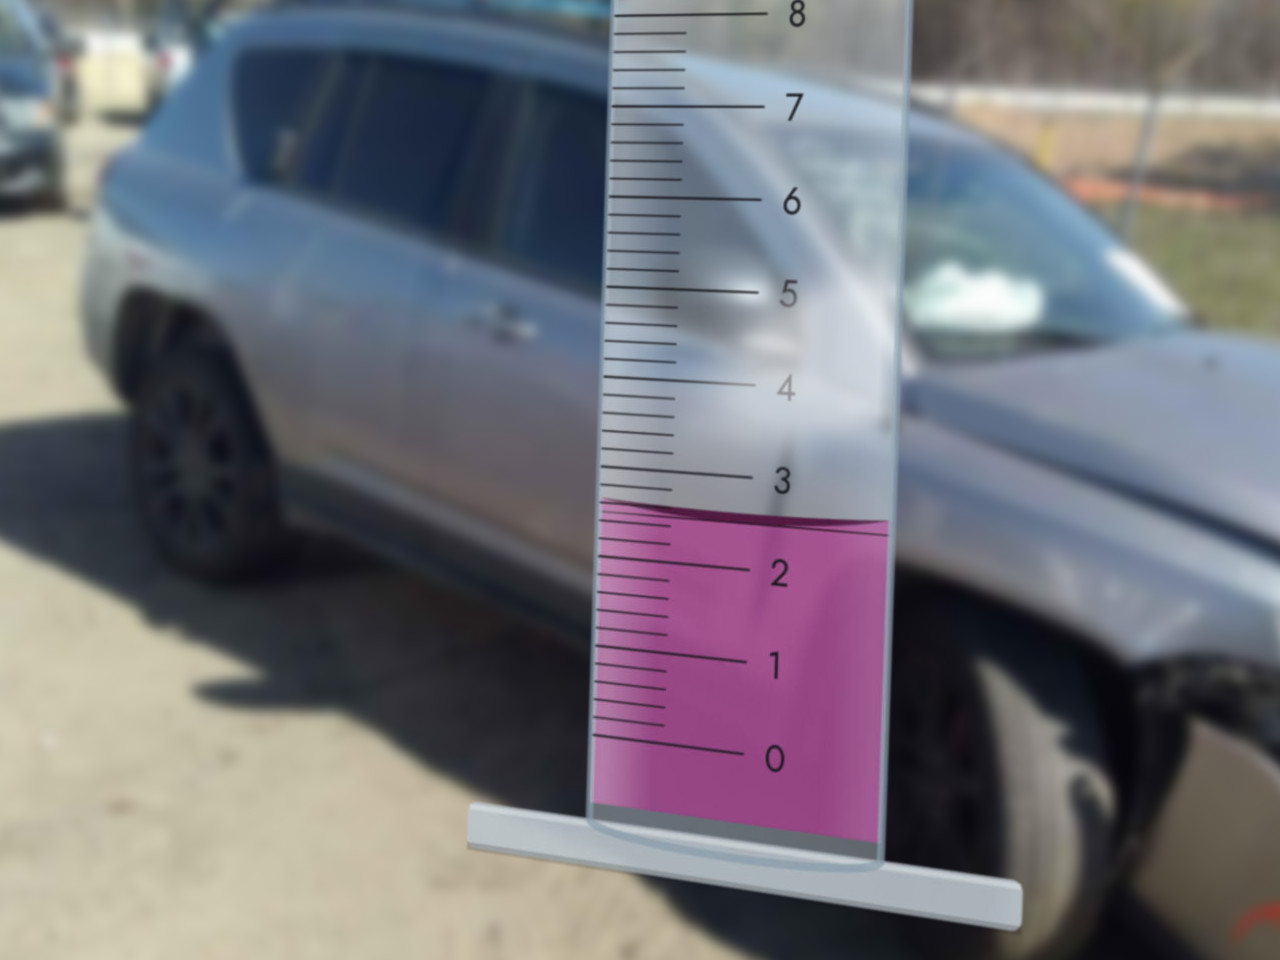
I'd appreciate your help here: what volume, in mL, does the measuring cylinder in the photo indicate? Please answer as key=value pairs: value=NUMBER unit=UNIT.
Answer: value=2.5 unit=mL
